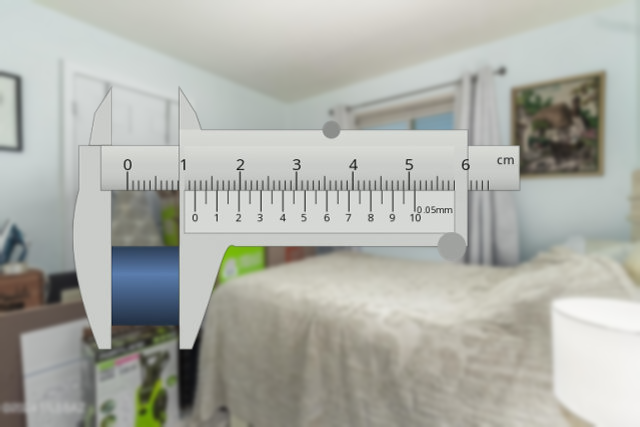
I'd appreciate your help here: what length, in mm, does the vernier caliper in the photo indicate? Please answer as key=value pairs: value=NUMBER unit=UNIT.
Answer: value=12.0 unit=mm
